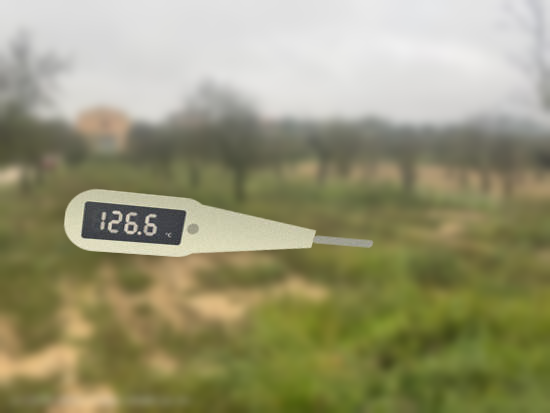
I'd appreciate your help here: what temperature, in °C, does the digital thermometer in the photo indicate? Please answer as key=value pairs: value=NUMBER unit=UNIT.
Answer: value=126.6 unit=°C
